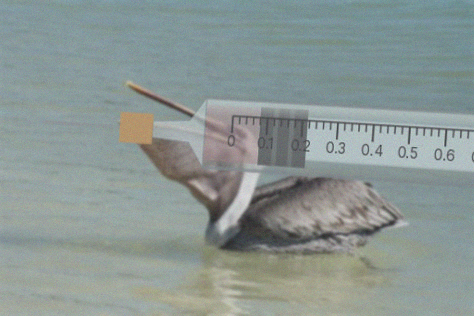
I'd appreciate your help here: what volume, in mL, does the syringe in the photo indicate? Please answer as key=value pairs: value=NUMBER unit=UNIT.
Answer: value=0.08 unit=mL
